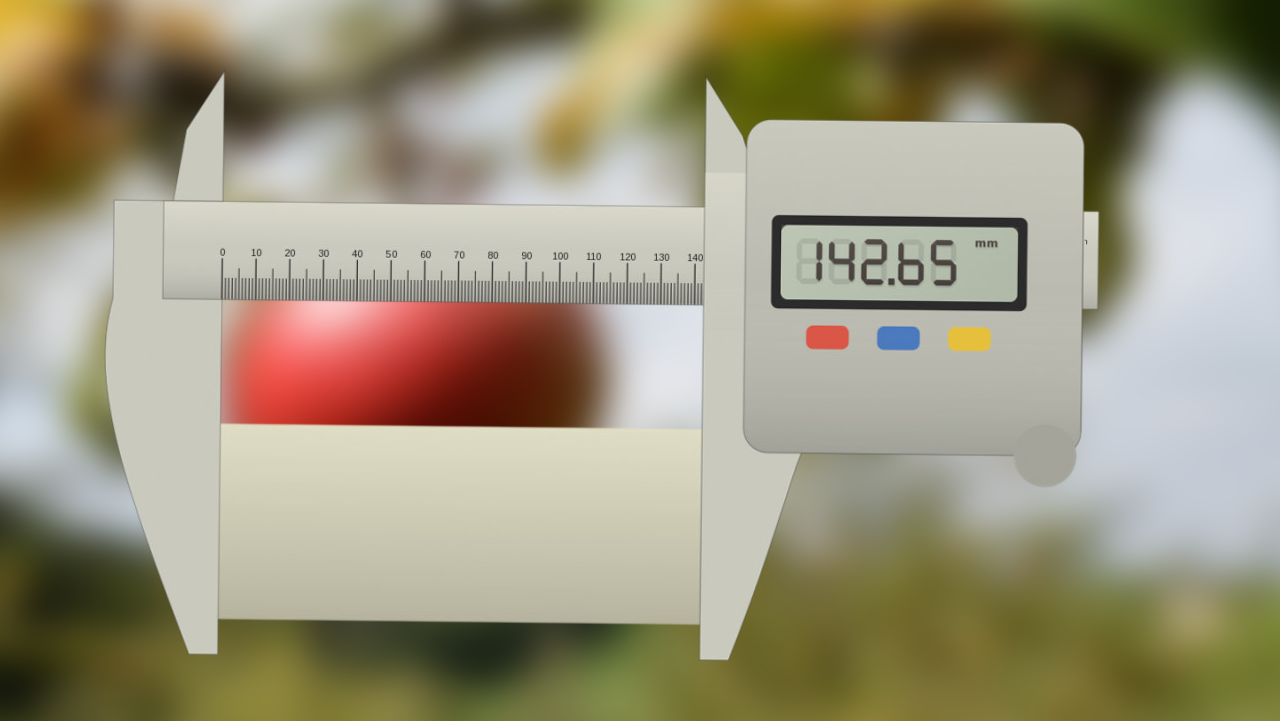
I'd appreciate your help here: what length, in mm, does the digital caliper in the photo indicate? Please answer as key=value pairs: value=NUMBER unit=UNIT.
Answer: value=142.65 unit=mm
